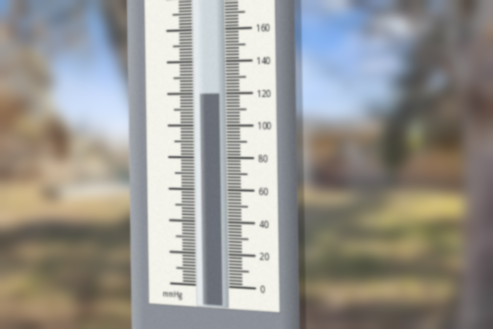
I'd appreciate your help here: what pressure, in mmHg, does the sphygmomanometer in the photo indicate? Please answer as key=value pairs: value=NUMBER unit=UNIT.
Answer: value=120 unit=mmHg
